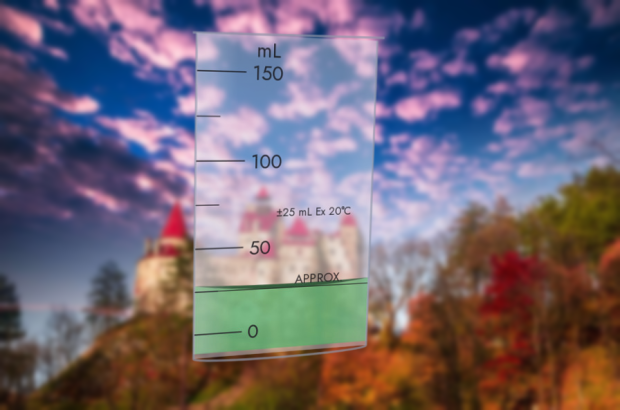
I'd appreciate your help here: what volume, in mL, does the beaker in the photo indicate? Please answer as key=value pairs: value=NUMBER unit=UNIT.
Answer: value=25 unit=mL
